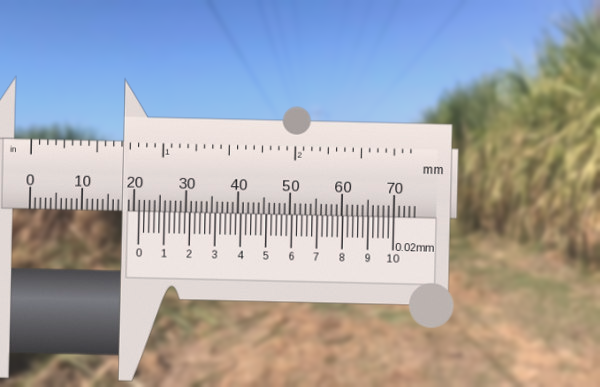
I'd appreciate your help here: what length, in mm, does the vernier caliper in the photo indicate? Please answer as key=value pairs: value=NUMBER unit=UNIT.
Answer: value=21.0 unit=mm
